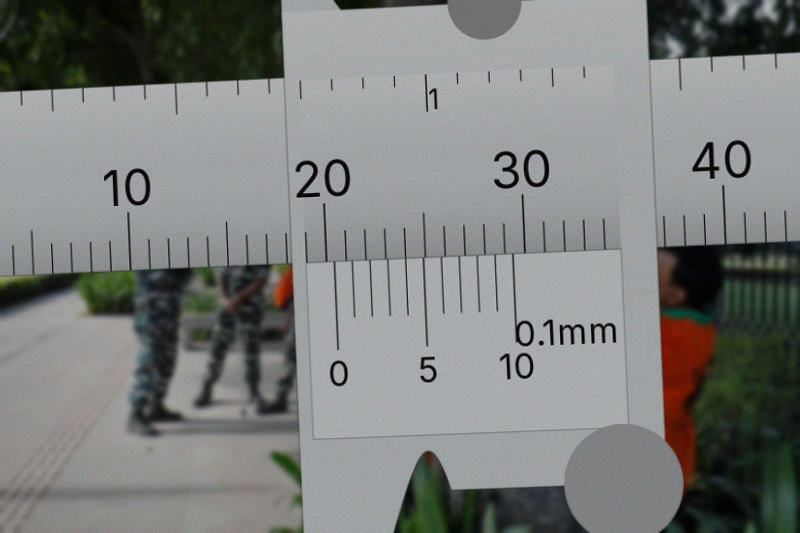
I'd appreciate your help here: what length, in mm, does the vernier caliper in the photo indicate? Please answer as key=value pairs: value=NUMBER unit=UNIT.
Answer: value=20.4 unit=mm
